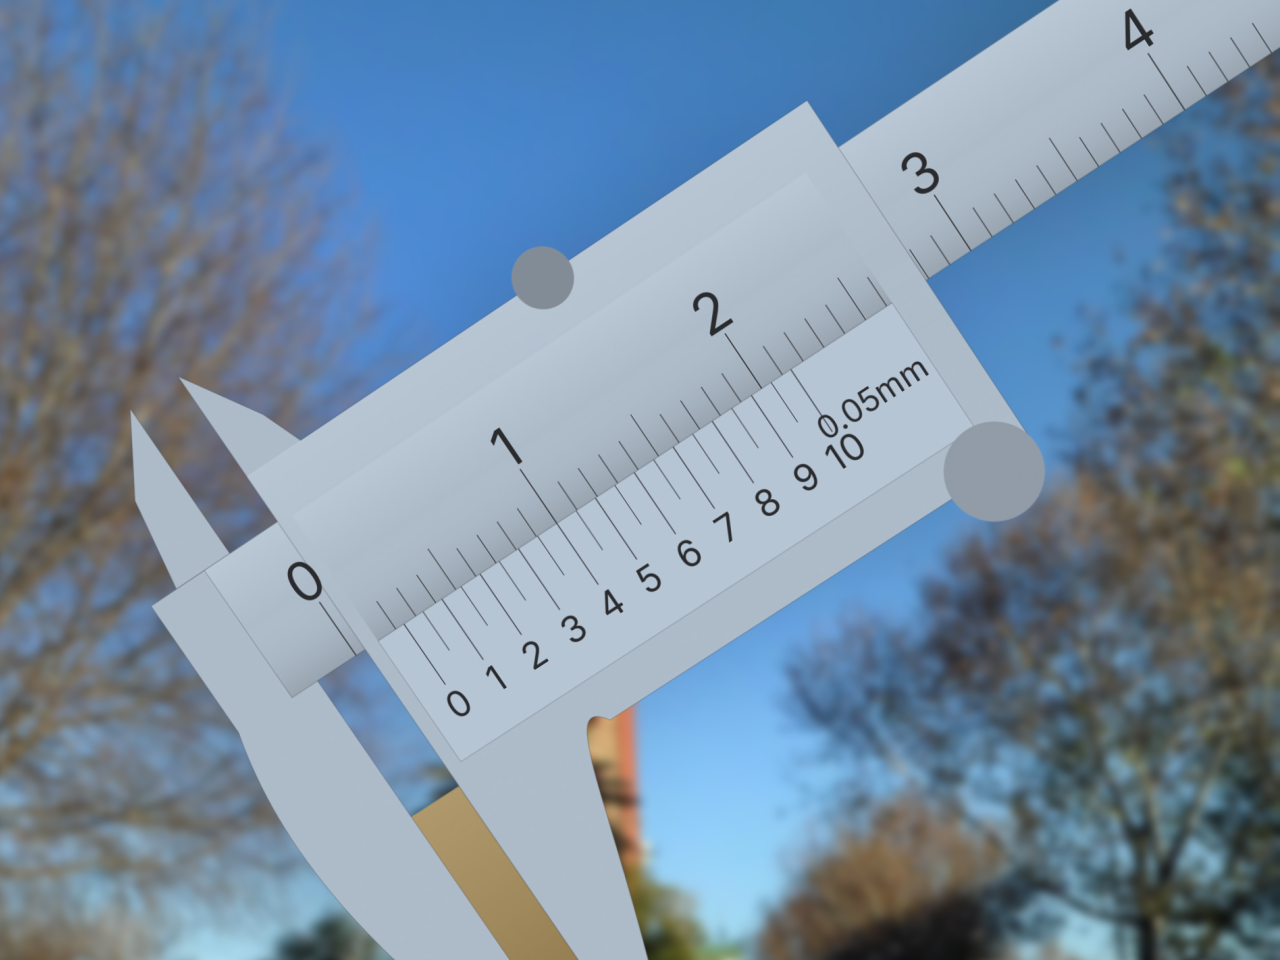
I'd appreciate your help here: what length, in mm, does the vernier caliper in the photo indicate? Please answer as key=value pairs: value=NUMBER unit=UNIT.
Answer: value=2.40 unit=mm
